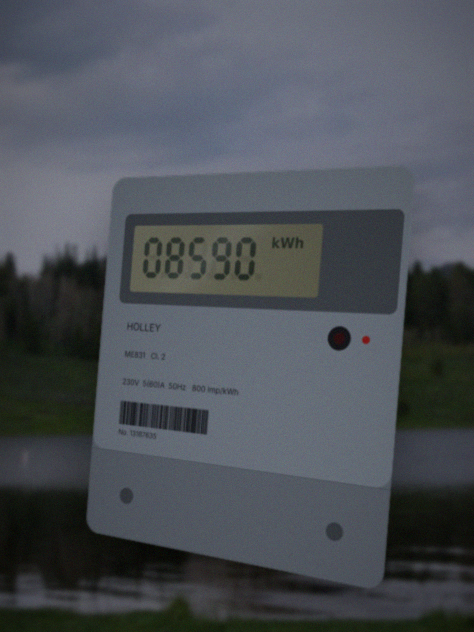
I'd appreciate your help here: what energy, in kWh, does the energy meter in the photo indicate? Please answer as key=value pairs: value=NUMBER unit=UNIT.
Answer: value=8590 unit=kWh
